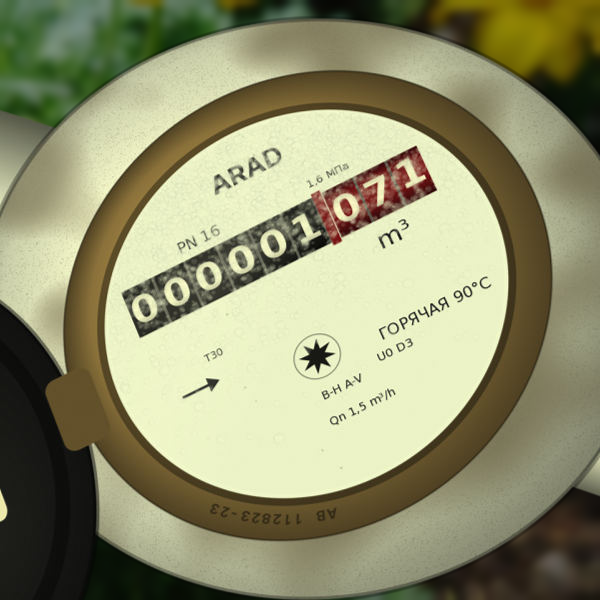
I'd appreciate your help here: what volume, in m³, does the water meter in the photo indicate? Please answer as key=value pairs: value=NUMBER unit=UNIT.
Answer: value=1.071 unit=m³
